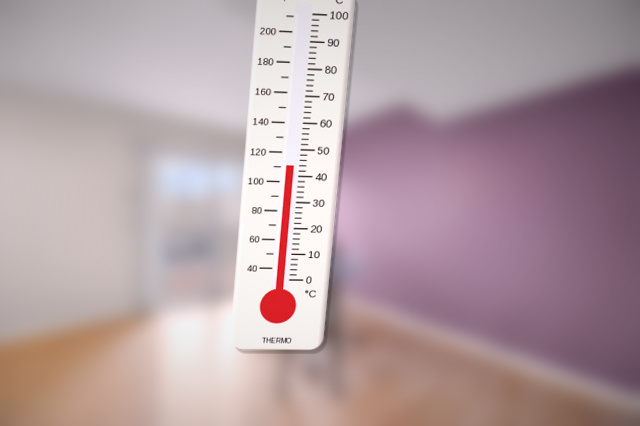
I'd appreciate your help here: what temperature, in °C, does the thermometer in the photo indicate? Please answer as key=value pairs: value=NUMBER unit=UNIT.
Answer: value=44 unit=°C
